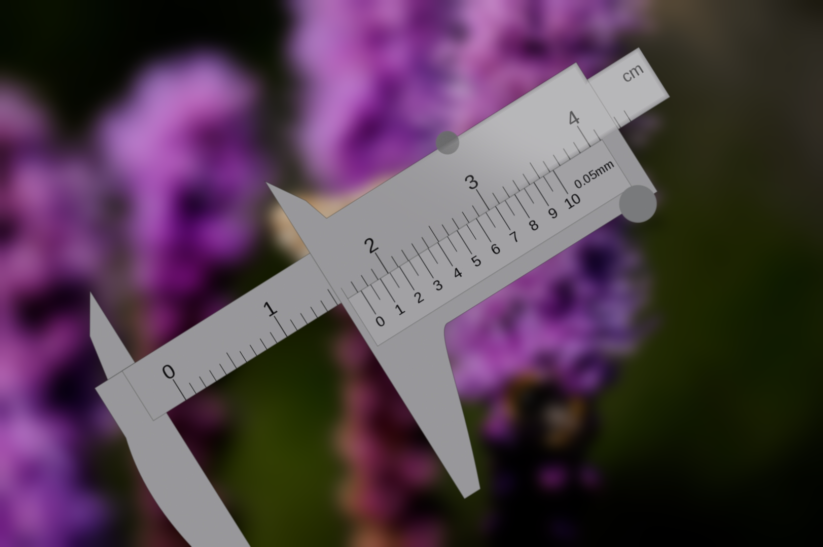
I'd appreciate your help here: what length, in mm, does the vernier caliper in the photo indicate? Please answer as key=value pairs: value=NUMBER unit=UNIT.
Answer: value=17.3 unit=mm
